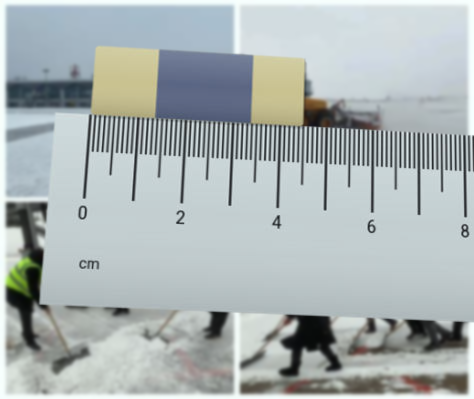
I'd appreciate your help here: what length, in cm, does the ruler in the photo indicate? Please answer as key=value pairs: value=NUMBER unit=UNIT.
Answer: value=4.5 unit=cm
